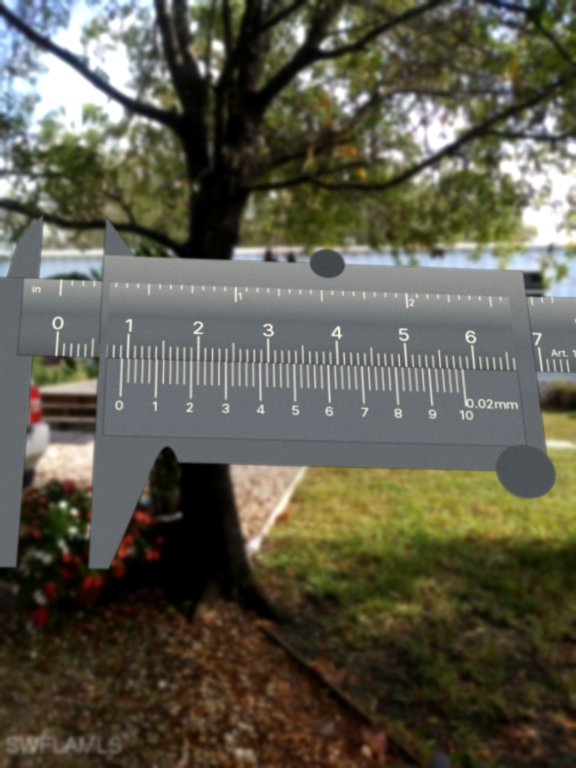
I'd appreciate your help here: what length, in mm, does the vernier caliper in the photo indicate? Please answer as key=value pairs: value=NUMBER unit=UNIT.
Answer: value=9.2 unit=mm
